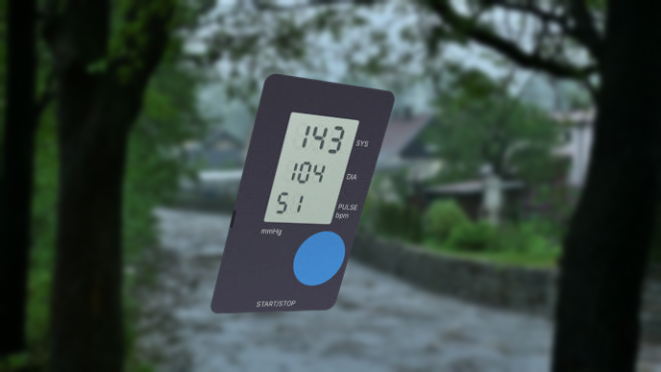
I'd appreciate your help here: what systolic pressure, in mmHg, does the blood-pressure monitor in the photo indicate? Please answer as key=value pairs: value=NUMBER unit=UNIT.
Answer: value=143 unit=mmHg
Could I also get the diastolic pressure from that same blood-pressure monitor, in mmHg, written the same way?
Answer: value=104 unit=mmHg
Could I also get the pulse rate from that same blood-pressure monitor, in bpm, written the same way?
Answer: value=51 unit=bpm
